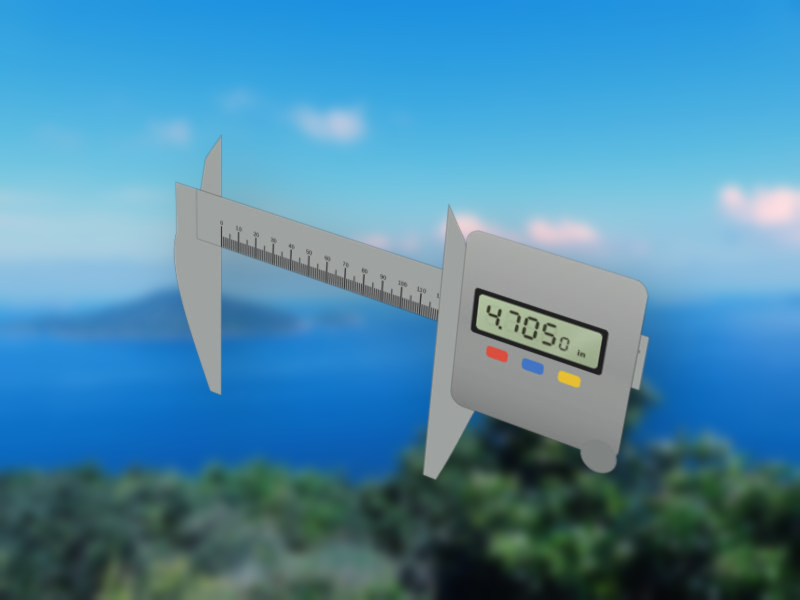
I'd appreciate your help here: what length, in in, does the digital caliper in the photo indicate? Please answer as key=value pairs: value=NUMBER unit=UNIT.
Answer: value=4.7050 unit=in
